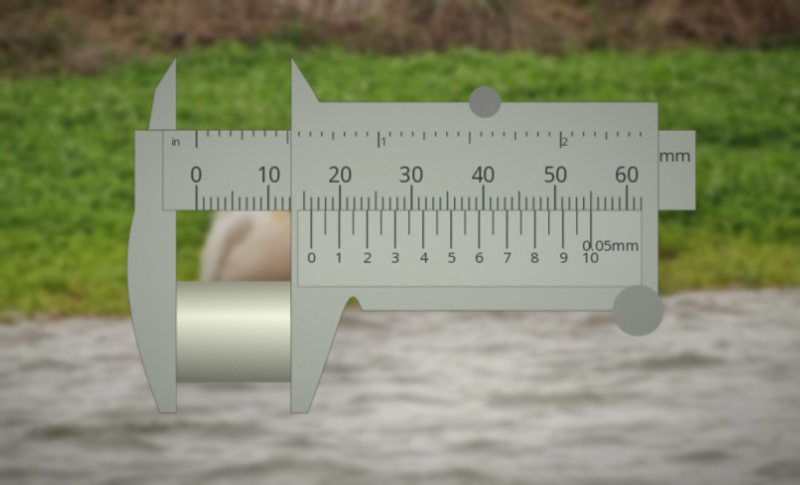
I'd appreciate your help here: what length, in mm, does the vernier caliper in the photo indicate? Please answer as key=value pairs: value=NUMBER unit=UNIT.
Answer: value=16.0 unit=mm
